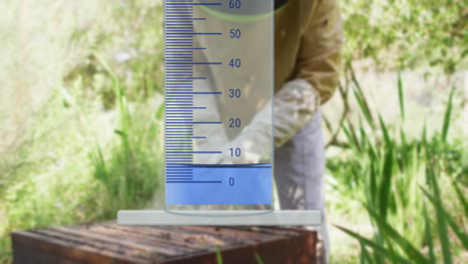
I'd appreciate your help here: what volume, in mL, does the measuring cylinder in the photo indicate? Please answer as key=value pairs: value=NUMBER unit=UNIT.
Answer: value=5 unit=mL
